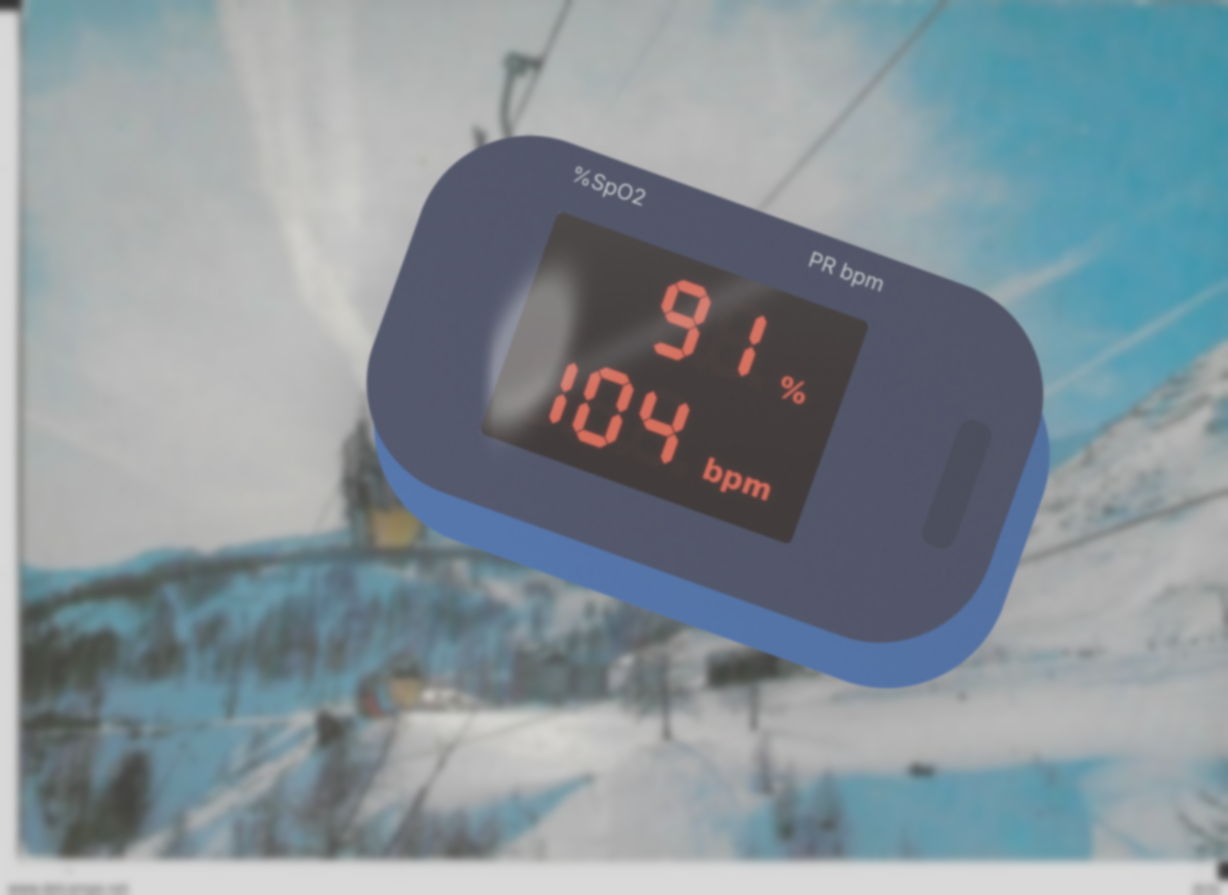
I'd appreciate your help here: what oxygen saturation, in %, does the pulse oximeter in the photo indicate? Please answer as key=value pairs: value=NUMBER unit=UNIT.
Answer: value=91 unit=%
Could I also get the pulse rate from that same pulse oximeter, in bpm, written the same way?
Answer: value=104 unit=bpm
